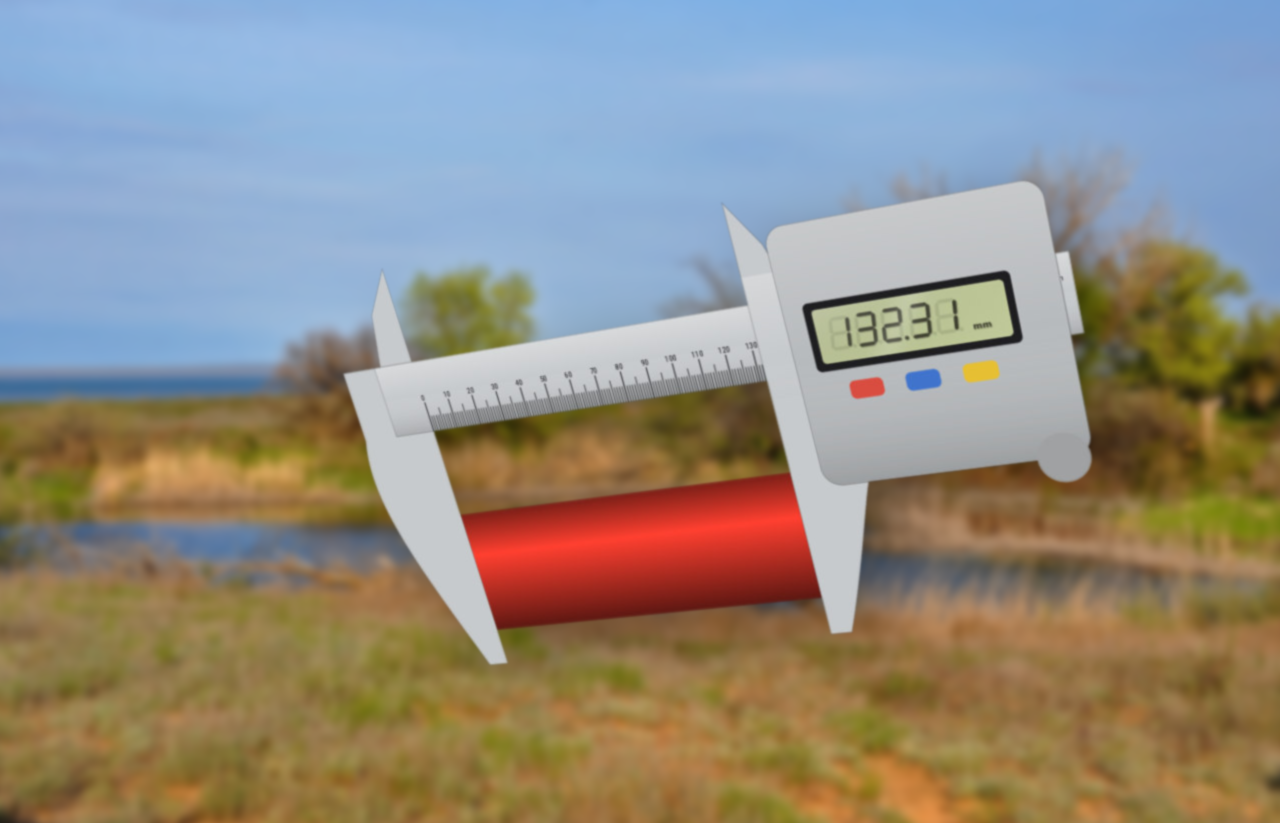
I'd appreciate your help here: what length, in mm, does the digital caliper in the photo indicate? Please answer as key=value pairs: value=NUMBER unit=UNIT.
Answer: value=132.31 unit=mm
